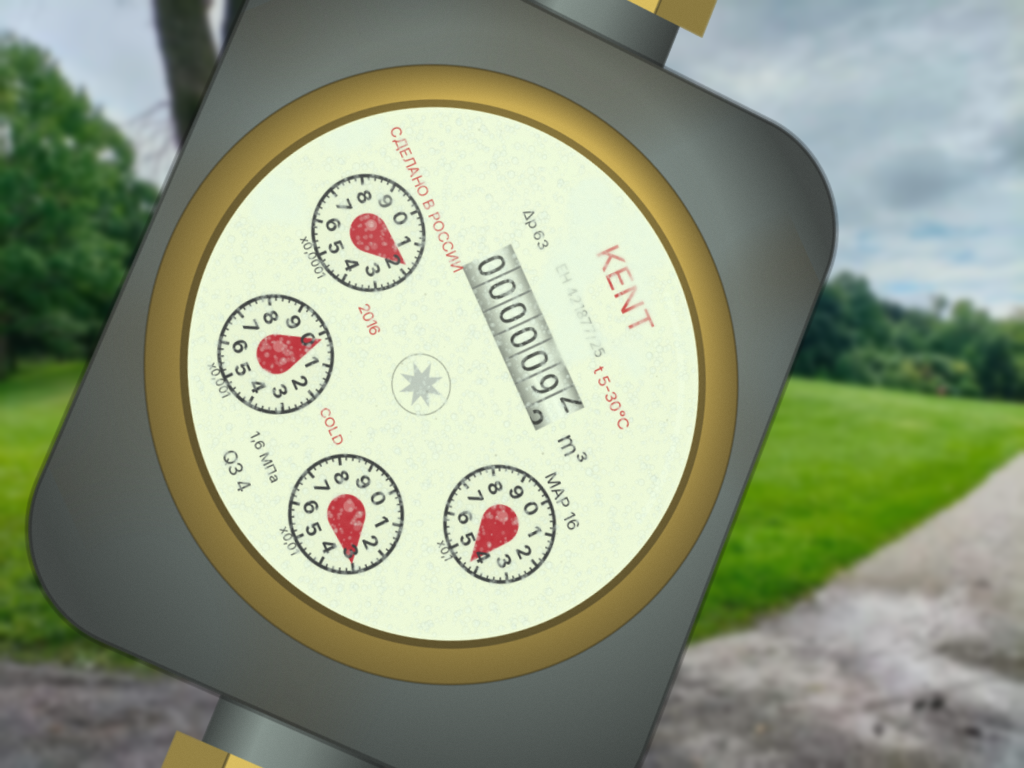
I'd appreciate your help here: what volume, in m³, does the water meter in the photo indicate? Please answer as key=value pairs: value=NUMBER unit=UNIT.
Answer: value=92.4301 unit=m³
